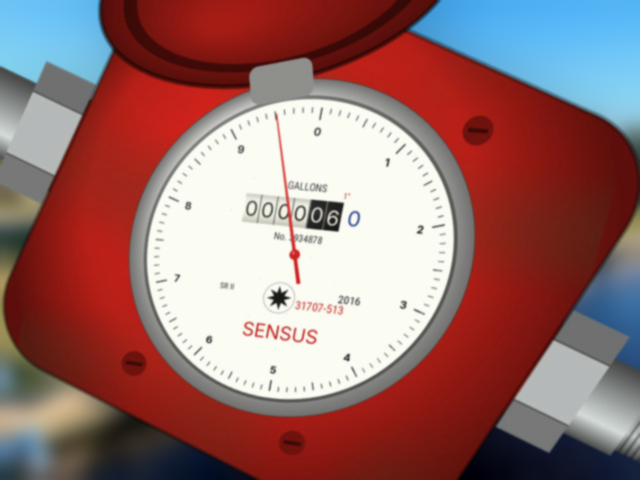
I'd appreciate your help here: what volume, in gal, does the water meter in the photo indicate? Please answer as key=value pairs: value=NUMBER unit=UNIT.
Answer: value=59.5 unit=gal
